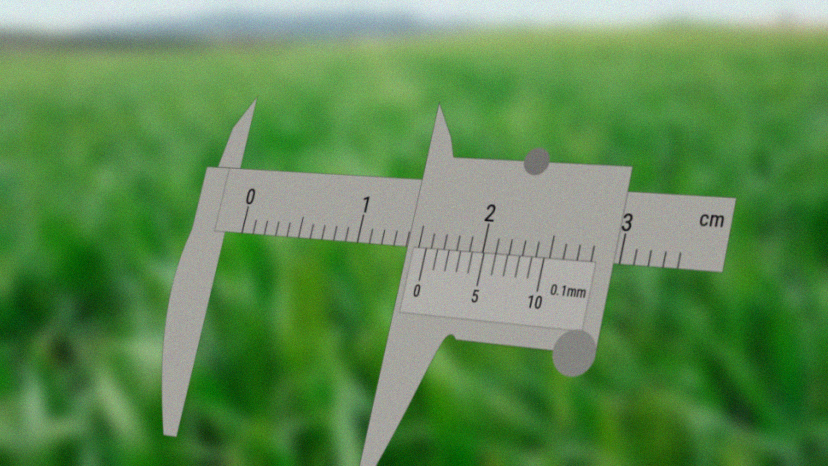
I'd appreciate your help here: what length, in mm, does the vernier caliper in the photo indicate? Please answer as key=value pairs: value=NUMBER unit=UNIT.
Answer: value=15.6 unit=mm
